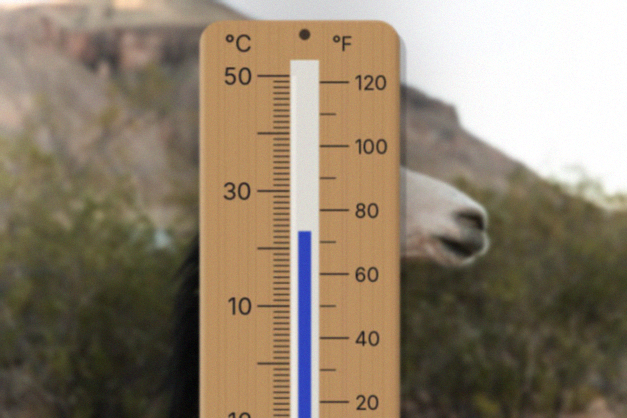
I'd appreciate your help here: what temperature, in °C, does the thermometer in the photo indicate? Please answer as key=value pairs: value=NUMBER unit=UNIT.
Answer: value=23 unit=°C
